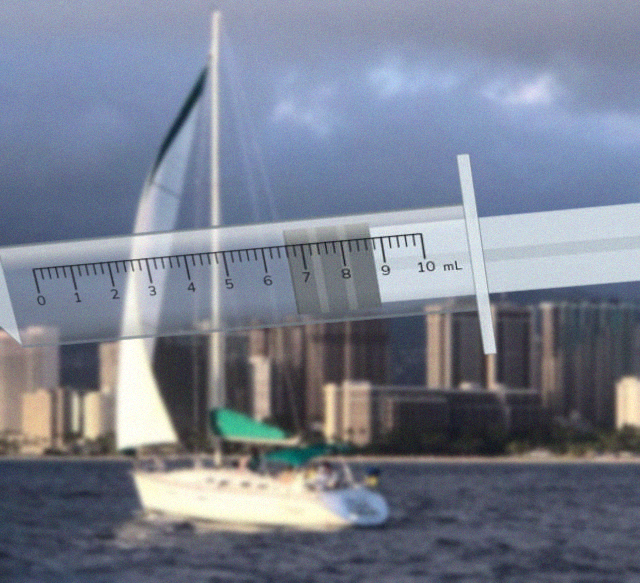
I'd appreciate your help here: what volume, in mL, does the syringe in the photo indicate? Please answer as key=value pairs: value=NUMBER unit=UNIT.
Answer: value=6.6 unit=mL
